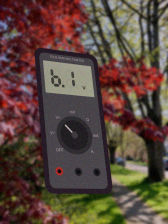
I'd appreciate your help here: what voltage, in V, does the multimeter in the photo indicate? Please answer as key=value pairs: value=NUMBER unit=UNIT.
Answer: value=6.1 unit=V
